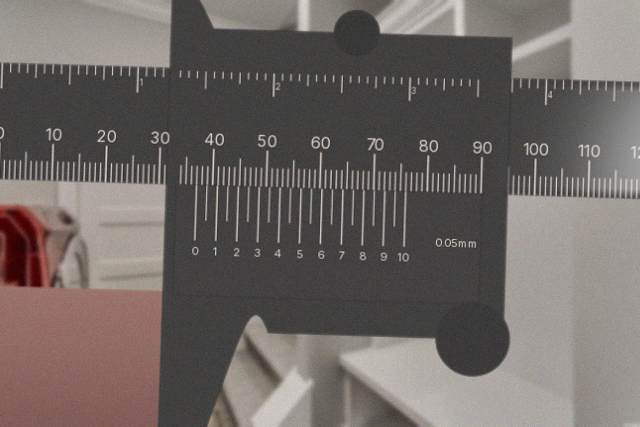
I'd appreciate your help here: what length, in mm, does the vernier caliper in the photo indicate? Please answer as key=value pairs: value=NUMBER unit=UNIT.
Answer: value=37.0 unit=mm
